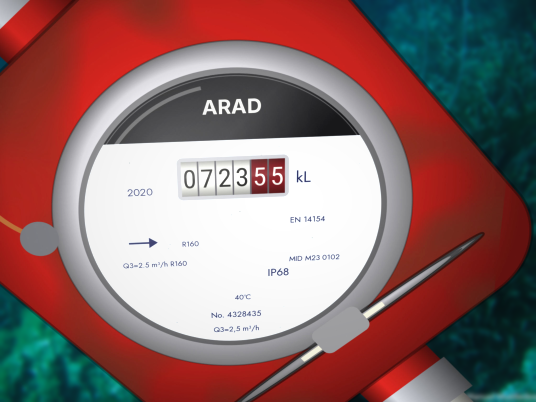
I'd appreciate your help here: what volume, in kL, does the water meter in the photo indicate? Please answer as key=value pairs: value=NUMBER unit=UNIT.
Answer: value=723.55 unit=kL
